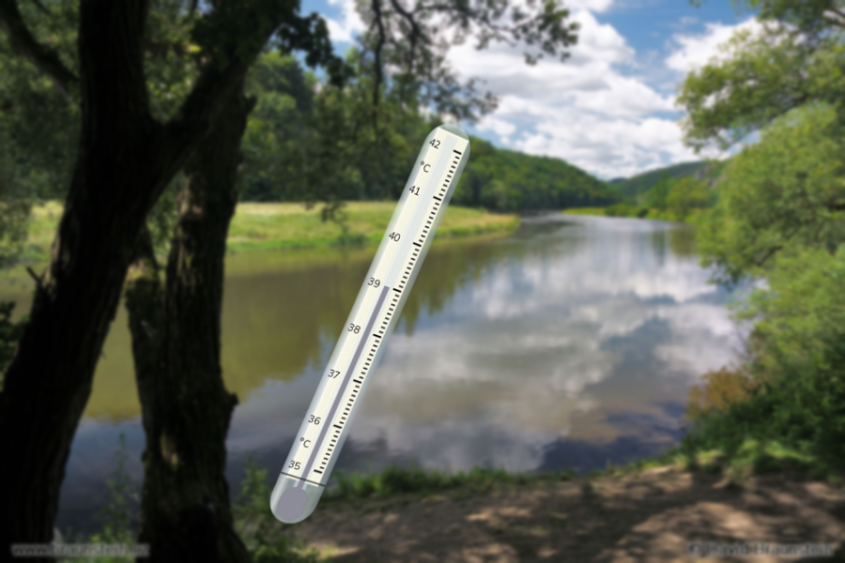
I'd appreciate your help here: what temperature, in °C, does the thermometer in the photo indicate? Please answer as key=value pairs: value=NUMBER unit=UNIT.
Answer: value=39 unit=°C
